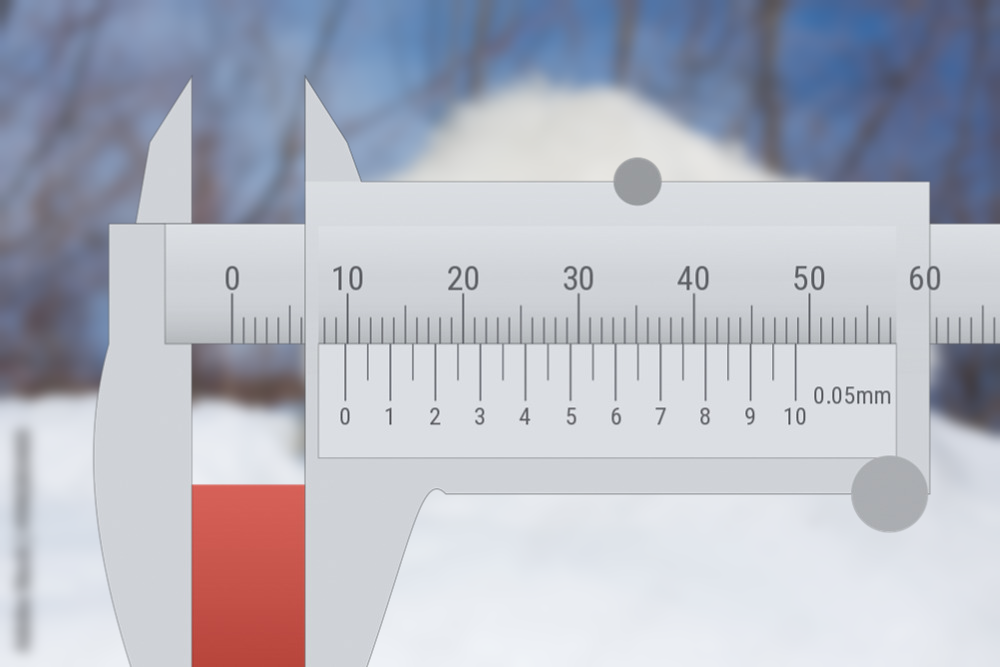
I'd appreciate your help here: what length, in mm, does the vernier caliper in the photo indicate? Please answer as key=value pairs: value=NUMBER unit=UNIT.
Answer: value=9.8 unit=mm
